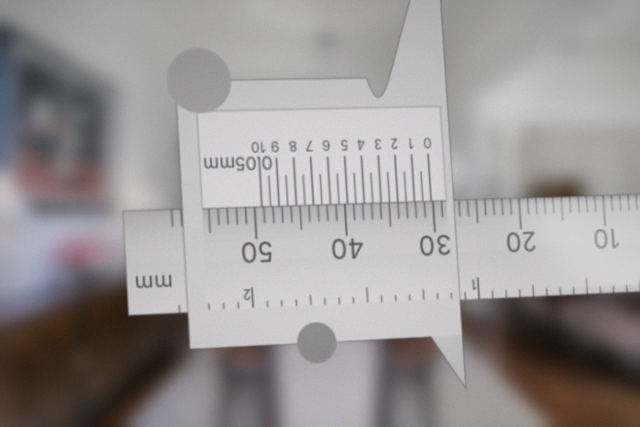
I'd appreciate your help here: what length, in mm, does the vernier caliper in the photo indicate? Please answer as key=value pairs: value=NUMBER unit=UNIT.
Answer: value=30.2 unit=mm
